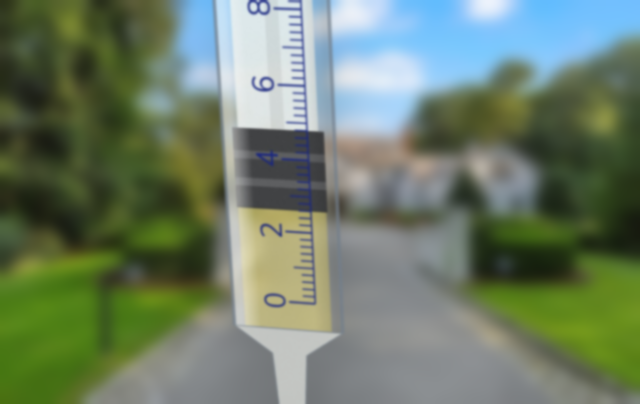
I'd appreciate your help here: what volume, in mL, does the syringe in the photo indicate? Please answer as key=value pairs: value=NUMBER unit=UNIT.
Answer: value=2.6 unit=mL
